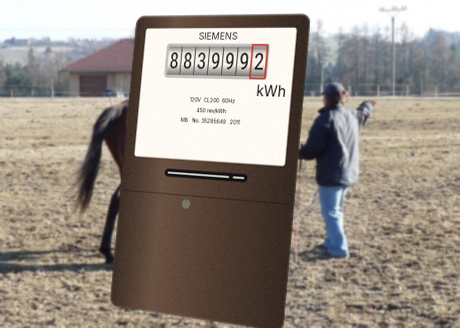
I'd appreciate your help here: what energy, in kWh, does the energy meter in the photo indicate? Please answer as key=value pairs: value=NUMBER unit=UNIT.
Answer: value=883999.2 unit=kWh
